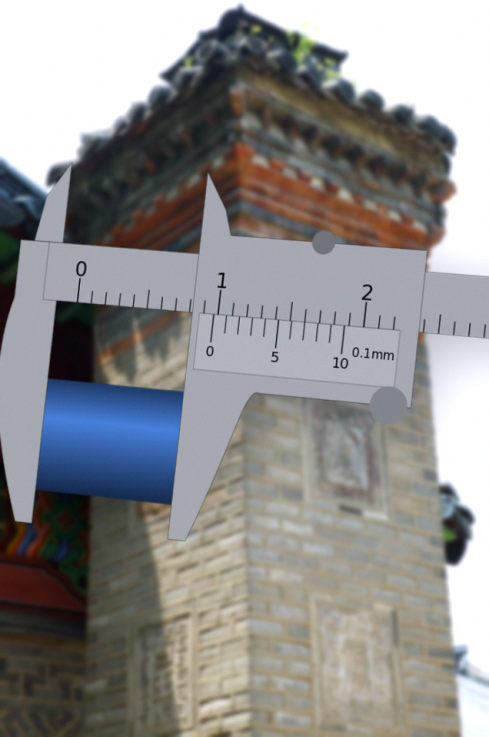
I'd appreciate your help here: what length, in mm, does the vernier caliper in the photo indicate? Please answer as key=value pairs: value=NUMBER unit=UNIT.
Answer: value=9.7 unit=mm
